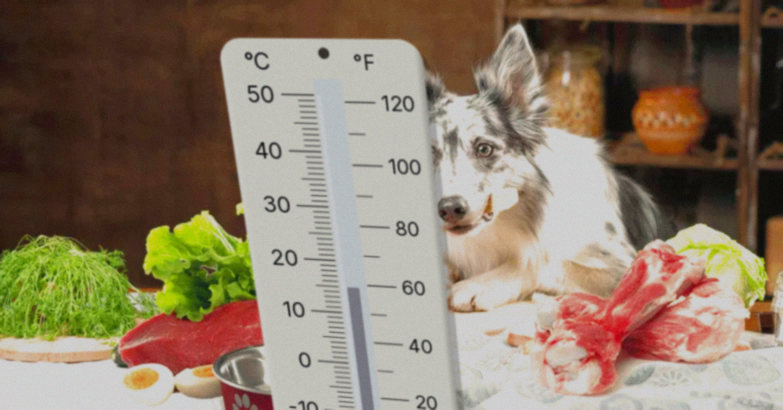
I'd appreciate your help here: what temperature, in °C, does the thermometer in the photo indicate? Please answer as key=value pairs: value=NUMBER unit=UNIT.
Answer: value=15 unit=°C
